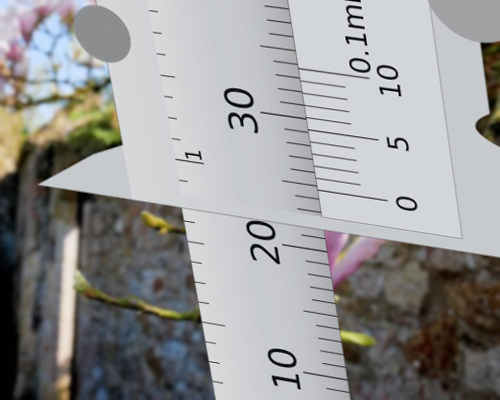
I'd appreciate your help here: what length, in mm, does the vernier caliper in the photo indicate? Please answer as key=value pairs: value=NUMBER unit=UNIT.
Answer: value=24.7 unit=mm
